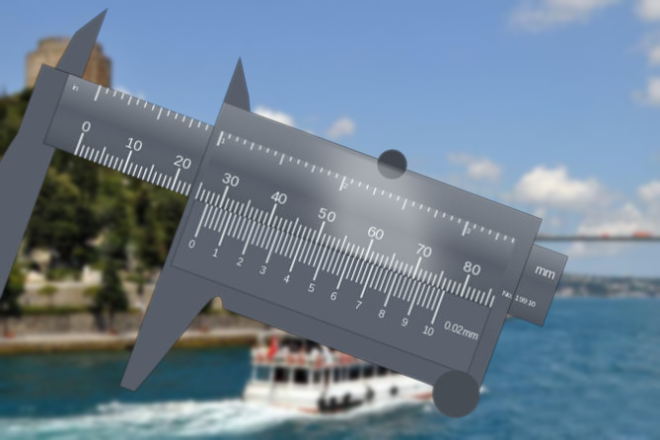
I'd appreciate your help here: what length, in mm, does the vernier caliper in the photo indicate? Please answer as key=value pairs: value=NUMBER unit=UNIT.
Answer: value=27.5 unit=mm
